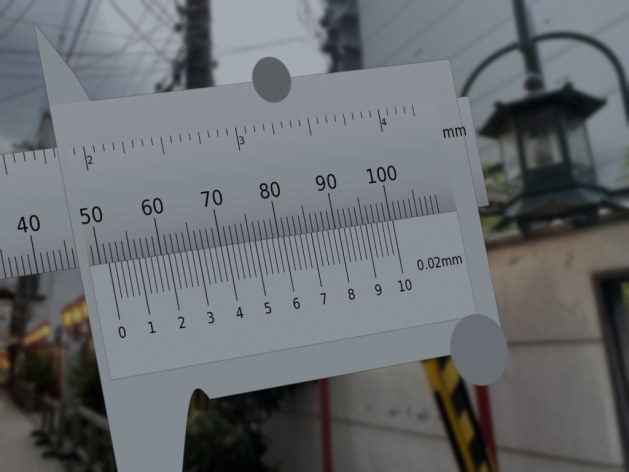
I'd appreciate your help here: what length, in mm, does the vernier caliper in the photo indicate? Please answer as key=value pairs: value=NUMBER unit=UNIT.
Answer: value=51.4 unit=mm
